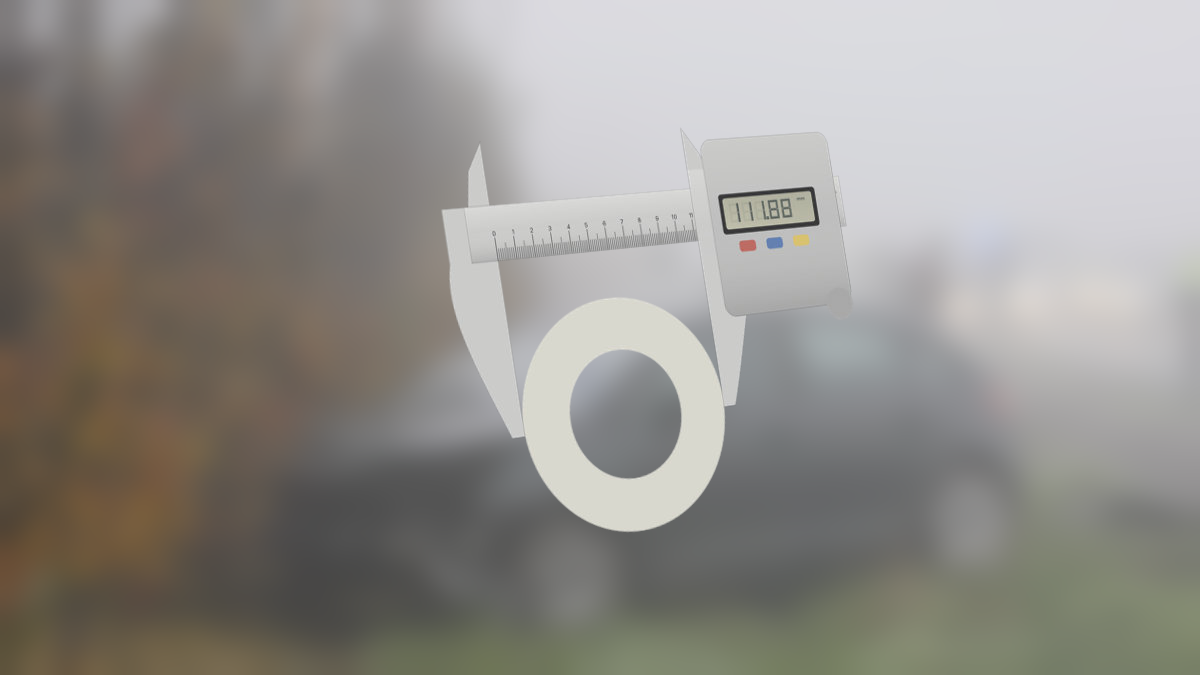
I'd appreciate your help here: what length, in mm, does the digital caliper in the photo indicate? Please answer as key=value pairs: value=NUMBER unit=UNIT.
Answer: value=111.88 unit=mm
